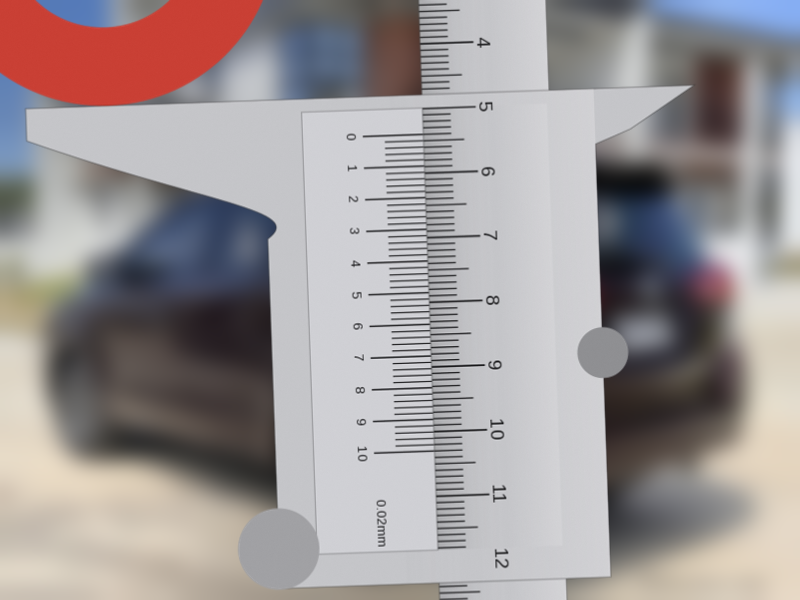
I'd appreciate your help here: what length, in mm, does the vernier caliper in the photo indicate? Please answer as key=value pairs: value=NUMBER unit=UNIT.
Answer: value=54.0 unit=mm
